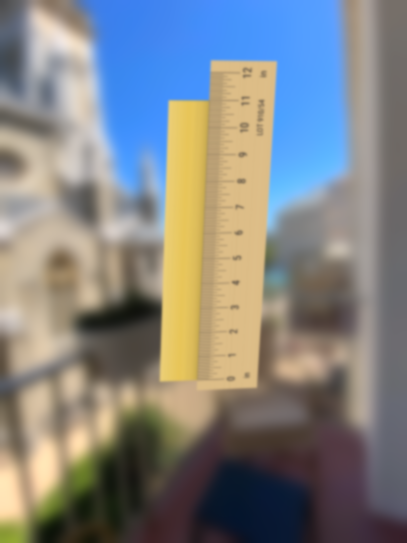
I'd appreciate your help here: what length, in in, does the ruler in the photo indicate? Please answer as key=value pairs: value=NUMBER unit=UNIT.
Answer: value=11 unit=in
